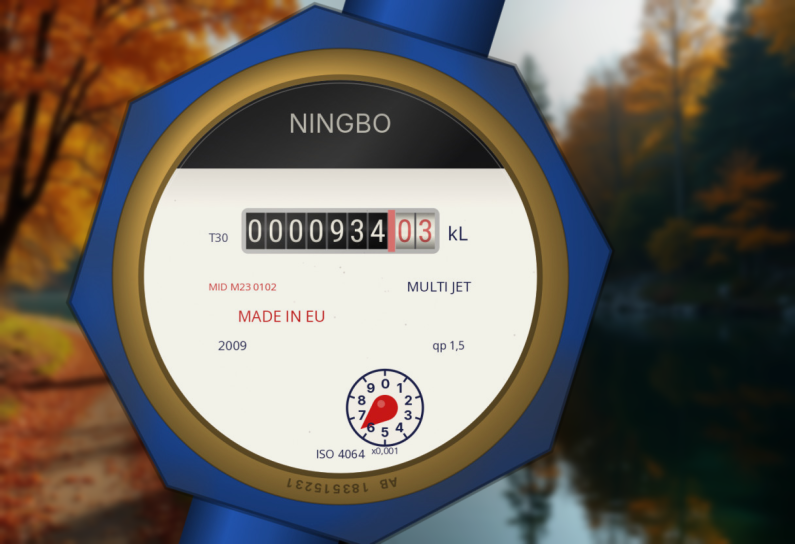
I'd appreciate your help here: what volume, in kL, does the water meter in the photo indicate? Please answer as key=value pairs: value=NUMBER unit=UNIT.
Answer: value=934.036 unit=kL
